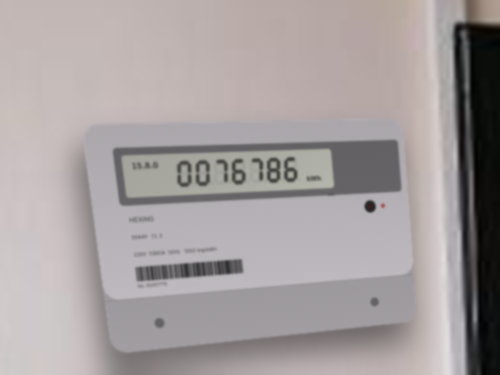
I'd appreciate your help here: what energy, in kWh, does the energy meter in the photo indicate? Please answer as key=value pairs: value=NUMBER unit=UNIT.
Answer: value=76786 unit=kWh
